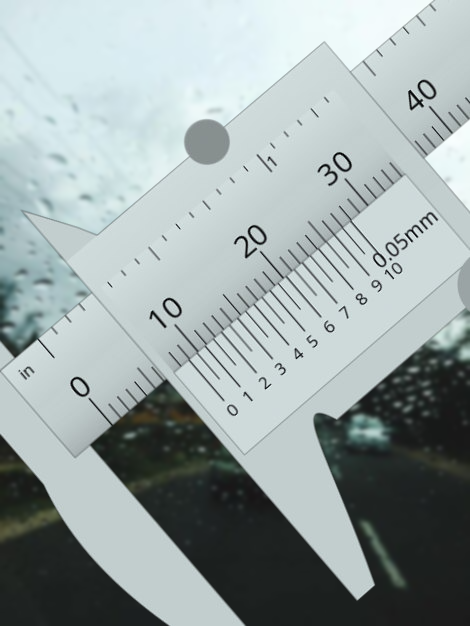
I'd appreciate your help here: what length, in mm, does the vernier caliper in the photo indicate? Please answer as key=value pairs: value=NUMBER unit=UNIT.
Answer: value=8.9 unit=mm
